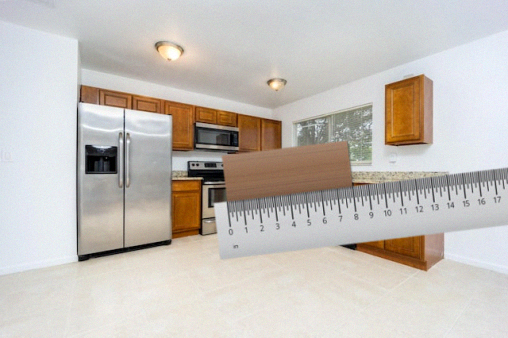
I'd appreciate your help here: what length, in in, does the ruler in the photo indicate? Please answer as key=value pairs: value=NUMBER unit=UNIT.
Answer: value=8 unit=in
